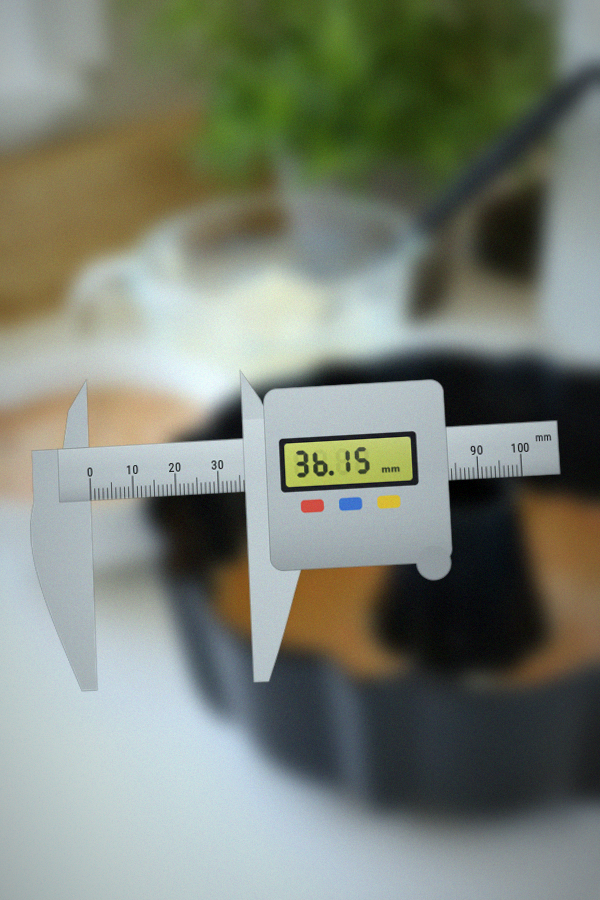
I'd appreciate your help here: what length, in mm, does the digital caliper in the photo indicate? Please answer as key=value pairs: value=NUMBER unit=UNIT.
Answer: value=36.15 unit=mm
